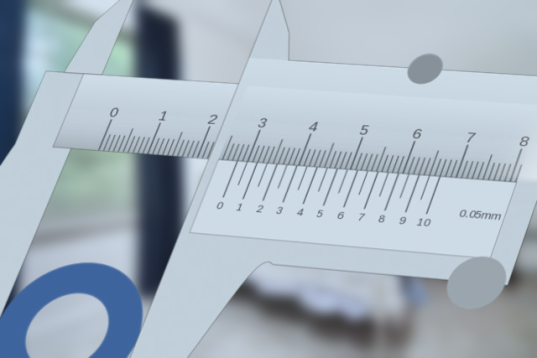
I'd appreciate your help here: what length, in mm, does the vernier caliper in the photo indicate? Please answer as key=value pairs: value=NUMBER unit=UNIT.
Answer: value=28.0 unit=mm
